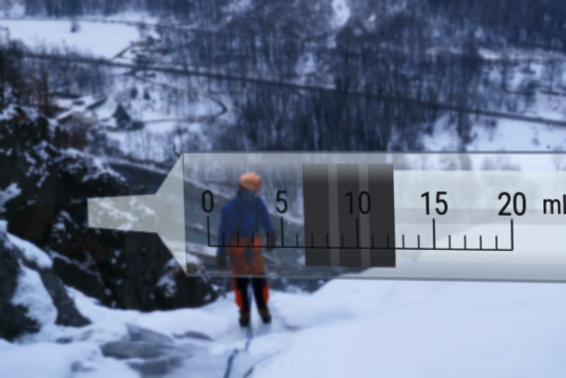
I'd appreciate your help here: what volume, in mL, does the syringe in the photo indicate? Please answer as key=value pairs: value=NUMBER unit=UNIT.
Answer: value=6.5 unit=mL
